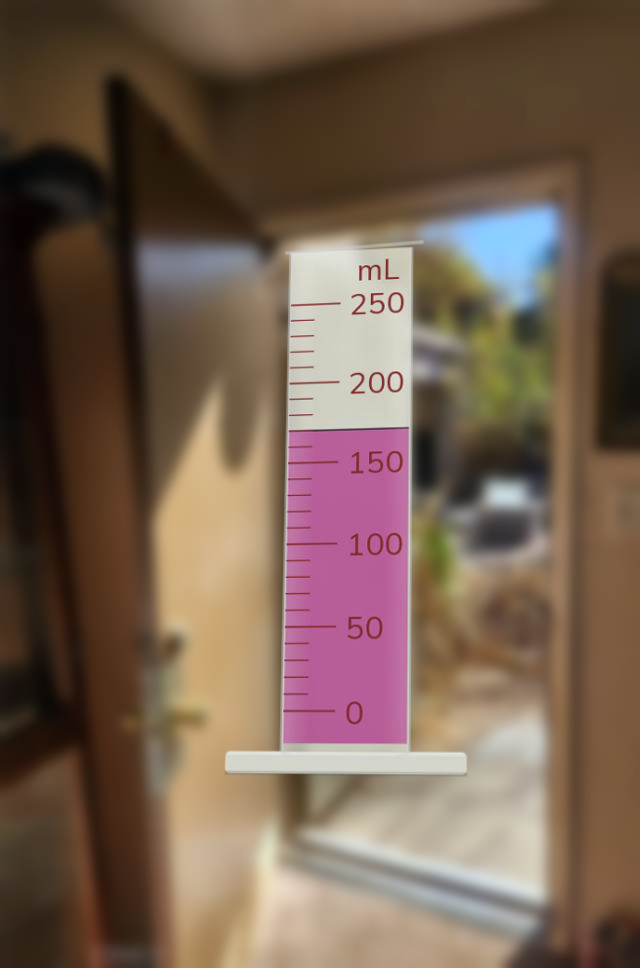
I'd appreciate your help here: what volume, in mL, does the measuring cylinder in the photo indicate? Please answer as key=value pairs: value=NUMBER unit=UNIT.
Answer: value=170 unit=mL
